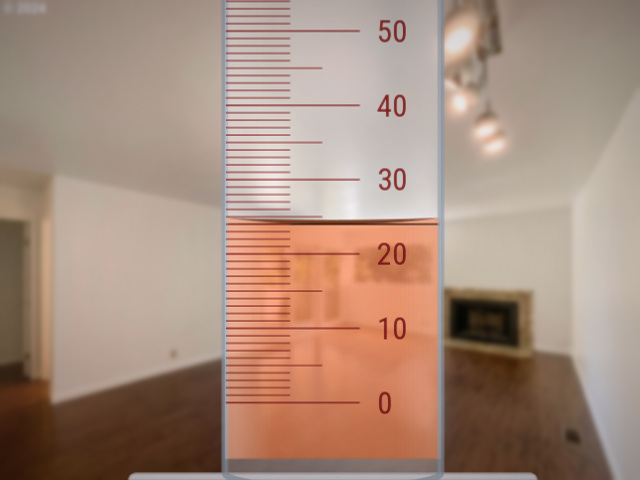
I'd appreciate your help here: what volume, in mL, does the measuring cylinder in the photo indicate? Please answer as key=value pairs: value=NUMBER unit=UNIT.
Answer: value=24 unit=mL
